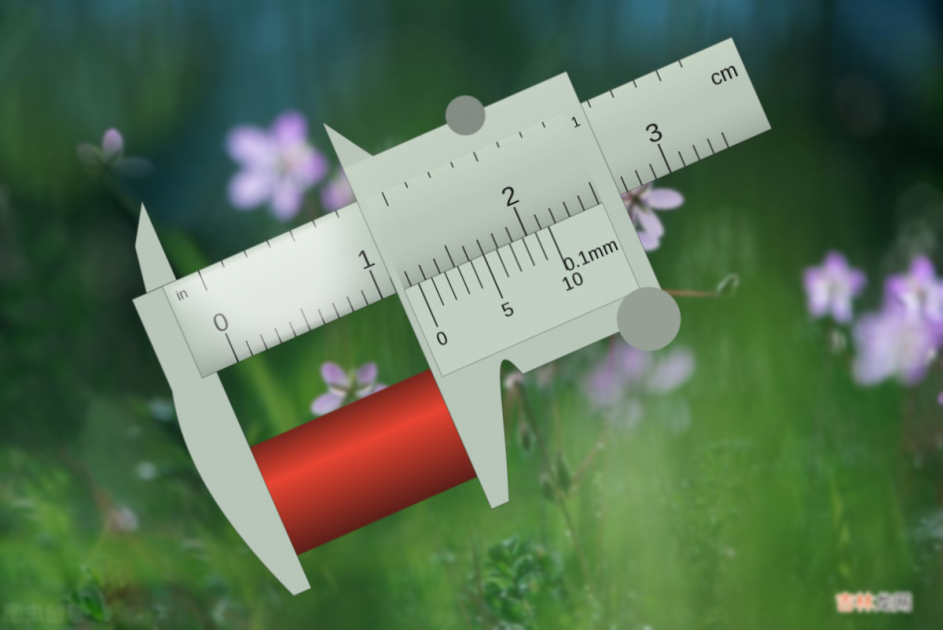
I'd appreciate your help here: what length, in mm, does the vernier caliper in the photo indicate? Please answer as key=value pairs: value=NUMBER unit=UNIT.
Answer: value=12.5 unit=mm
